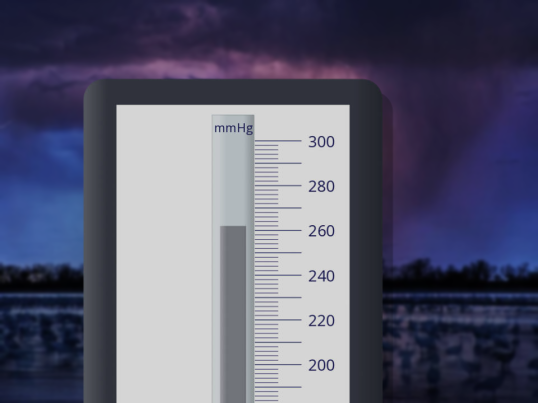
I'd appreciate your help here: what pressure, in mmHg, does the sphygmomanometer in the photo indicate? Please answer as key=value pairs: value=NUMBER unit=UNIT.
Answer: value=262 unit=mmHg
